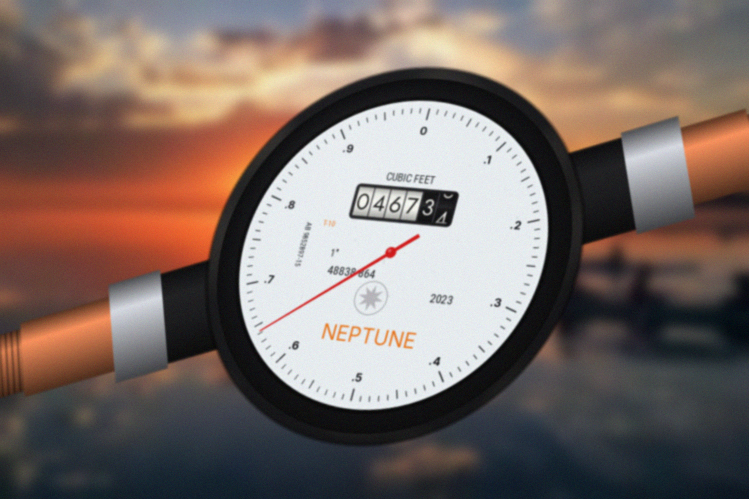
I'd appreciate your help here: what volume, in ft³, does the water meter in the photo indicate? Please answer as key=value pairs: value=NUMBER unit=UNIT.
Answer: value=46733.64 unit=ft³
